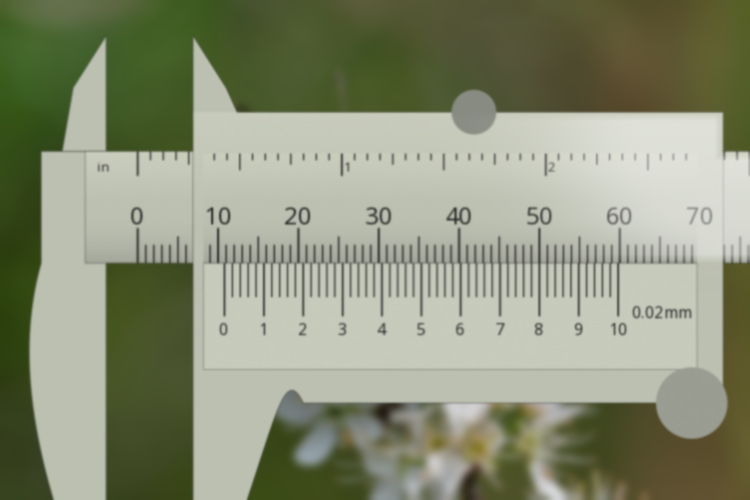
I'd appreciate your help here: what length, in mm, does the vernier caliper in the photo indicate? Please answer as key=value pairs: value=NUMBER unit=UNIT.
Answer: value=10.8 unit=mm
